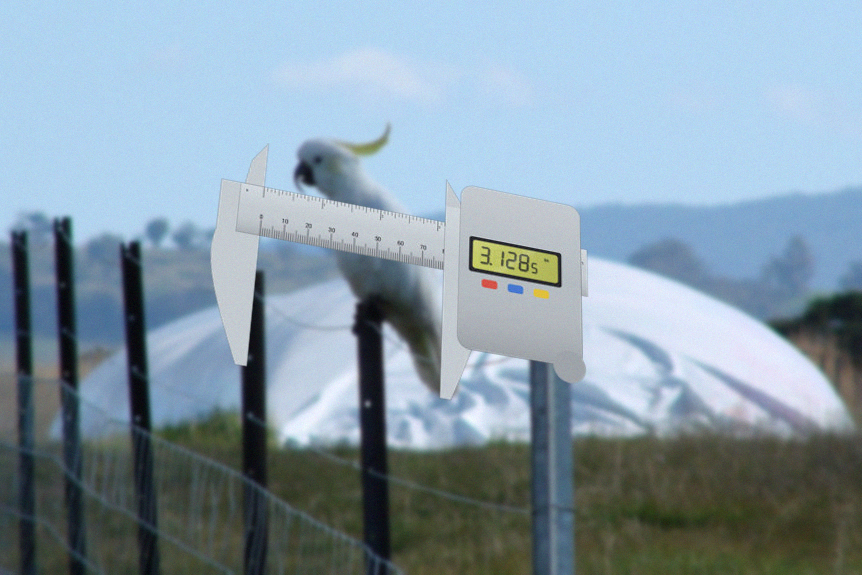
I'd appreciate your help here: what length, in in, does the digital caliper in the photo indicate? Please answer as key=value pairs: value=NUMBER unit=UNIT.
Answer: value=3.1285 unit=in
